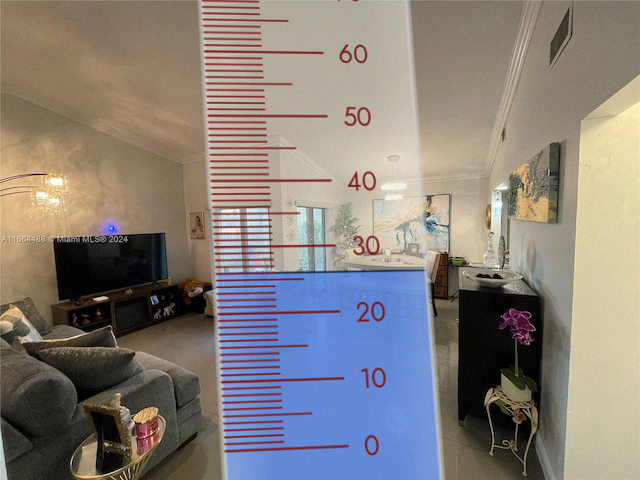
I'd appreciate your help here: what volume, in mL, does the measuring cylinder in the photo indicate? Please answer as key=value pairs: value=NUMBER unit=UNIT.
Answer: value=26 unit=mL
